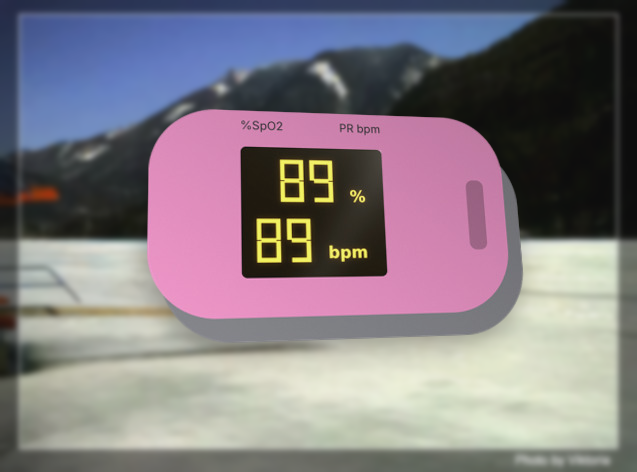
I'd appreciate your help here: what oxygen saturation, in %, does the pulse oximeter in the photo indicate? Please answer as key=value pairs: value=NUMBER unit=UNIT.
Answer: value=89 unit=%
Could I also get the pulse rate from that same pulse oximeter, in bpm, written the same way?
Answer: value=89 unit=bpm
